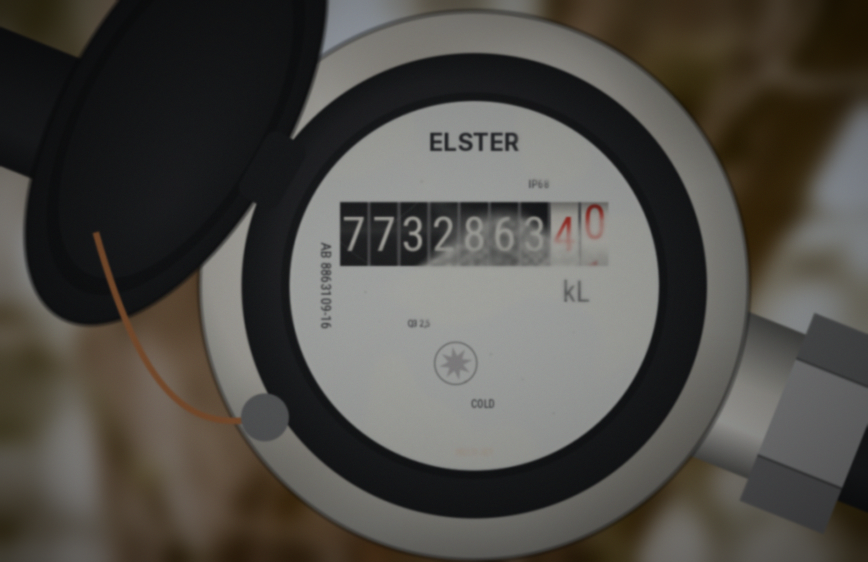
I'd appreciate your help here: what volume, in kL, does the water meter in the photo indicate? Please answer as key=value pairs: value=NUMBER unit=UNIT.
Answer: value=7732863.40 unit=kL
